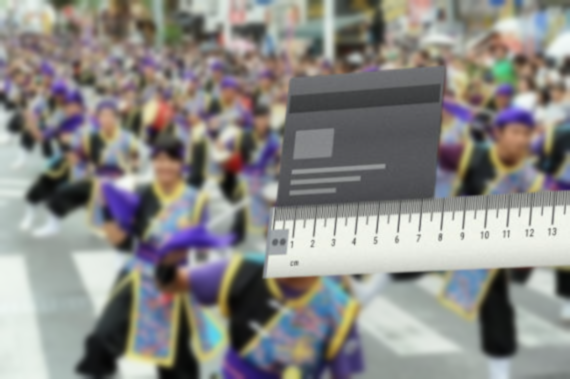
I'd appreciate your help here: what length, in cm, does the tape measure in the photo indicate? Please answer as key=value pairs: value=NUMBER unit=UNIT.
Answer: value=7.5 unit=cm
